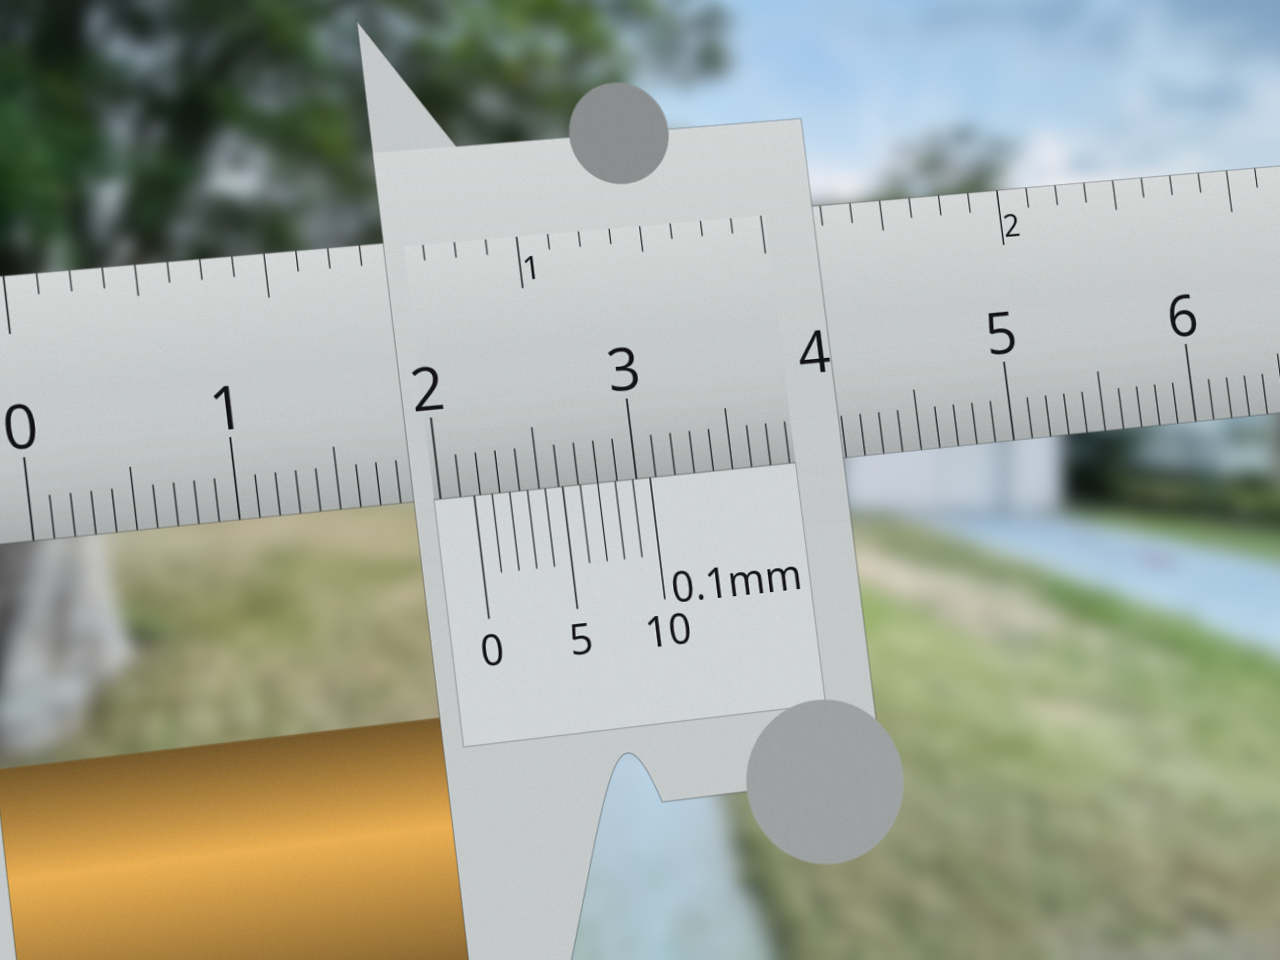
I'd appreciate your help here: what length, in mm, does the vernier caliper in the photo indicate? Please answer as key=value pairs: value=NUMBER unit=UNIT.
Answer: value=21.7 unit=mm
